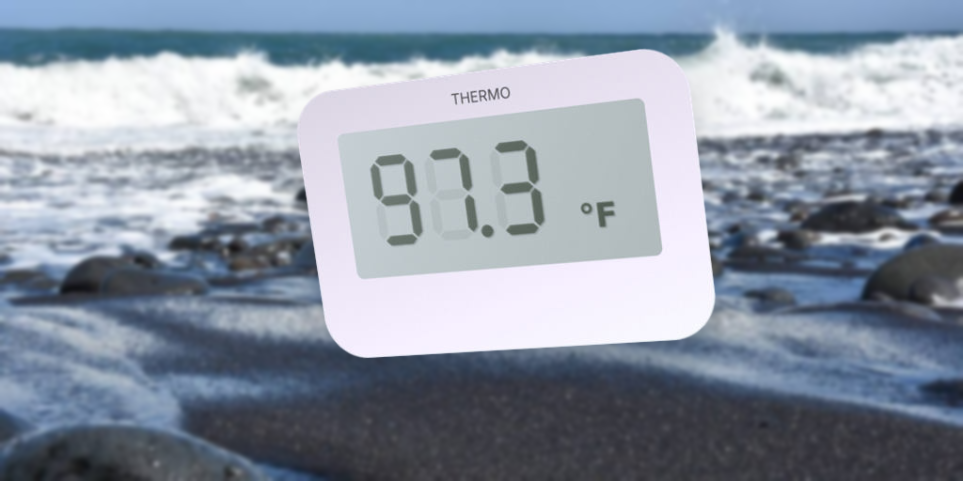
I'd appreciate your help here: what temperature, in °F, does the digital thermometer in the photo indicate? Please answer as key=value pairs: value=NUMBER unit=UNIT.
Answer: value=97.3 unit=°F
